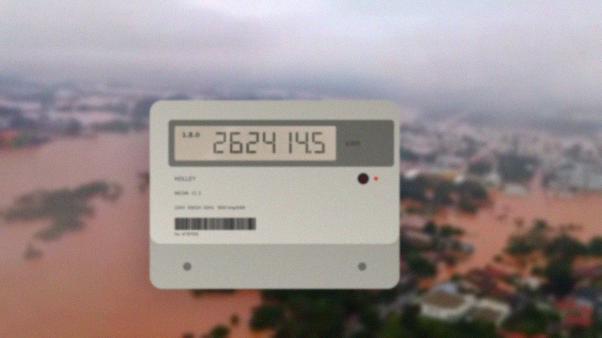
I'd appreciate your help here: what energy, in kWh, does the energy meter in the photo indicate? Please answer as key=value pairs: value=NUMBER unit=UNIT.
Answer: value=262414.5 unit=kWh
